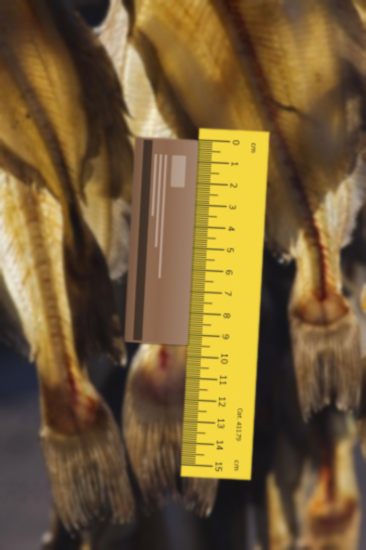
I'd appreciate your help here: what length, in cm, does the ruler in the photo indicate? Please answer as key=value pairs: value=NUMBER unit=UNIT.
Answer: value=9.5 unit=cm
